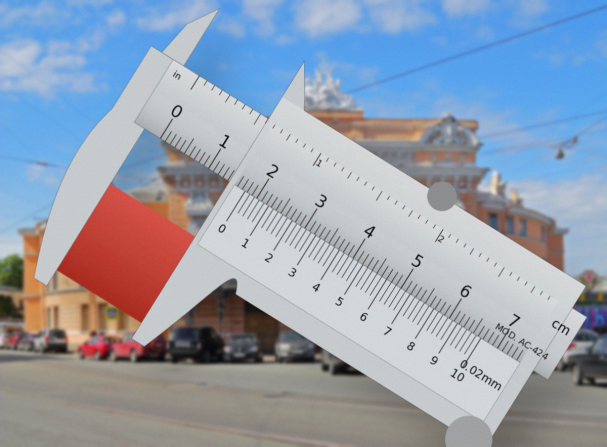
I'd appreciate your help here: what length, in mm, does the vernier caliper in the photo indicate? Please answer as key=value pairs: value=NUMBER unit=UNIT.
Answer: value=17.6 unit=mm
